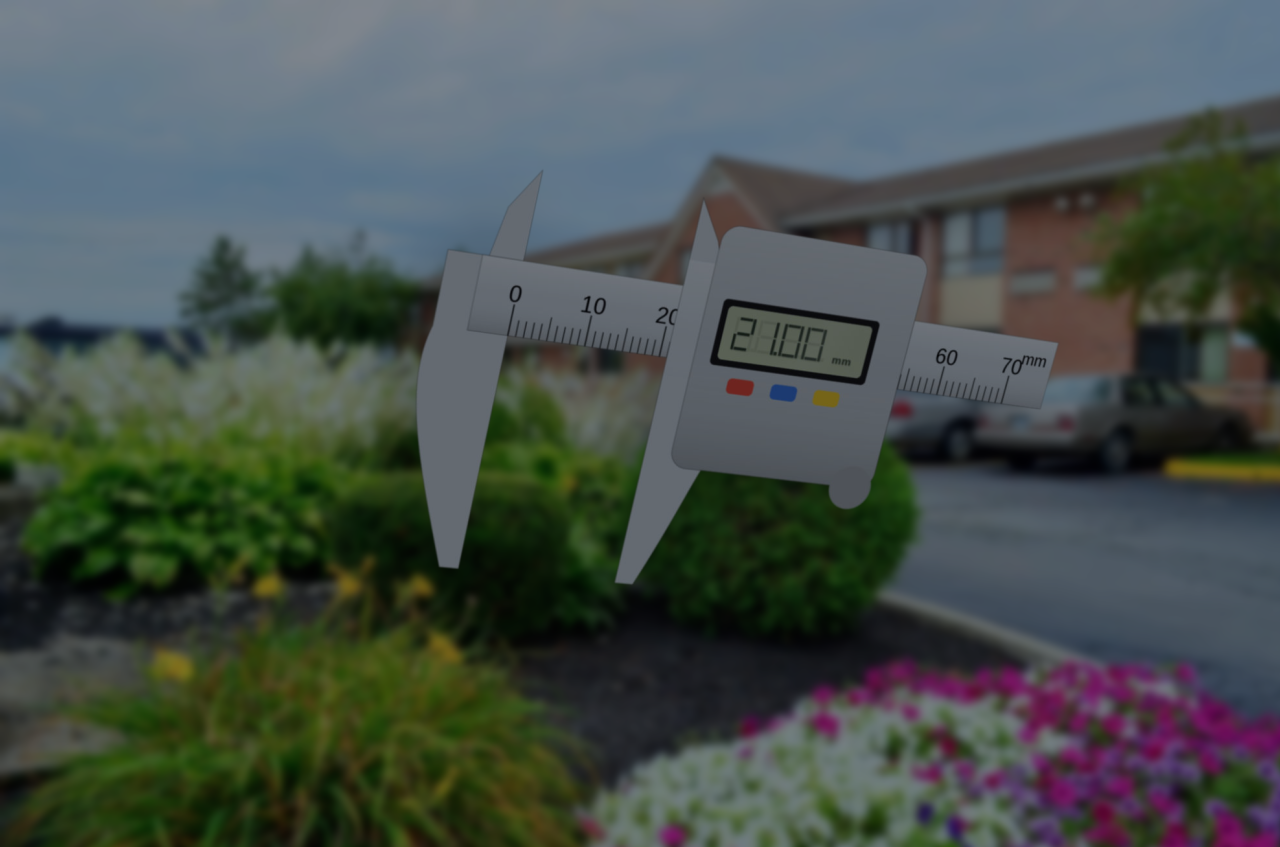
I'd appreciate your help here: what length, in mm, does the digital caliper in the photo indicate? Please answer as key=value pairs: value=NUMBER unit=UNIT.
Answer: value=21.00 unit=mm
